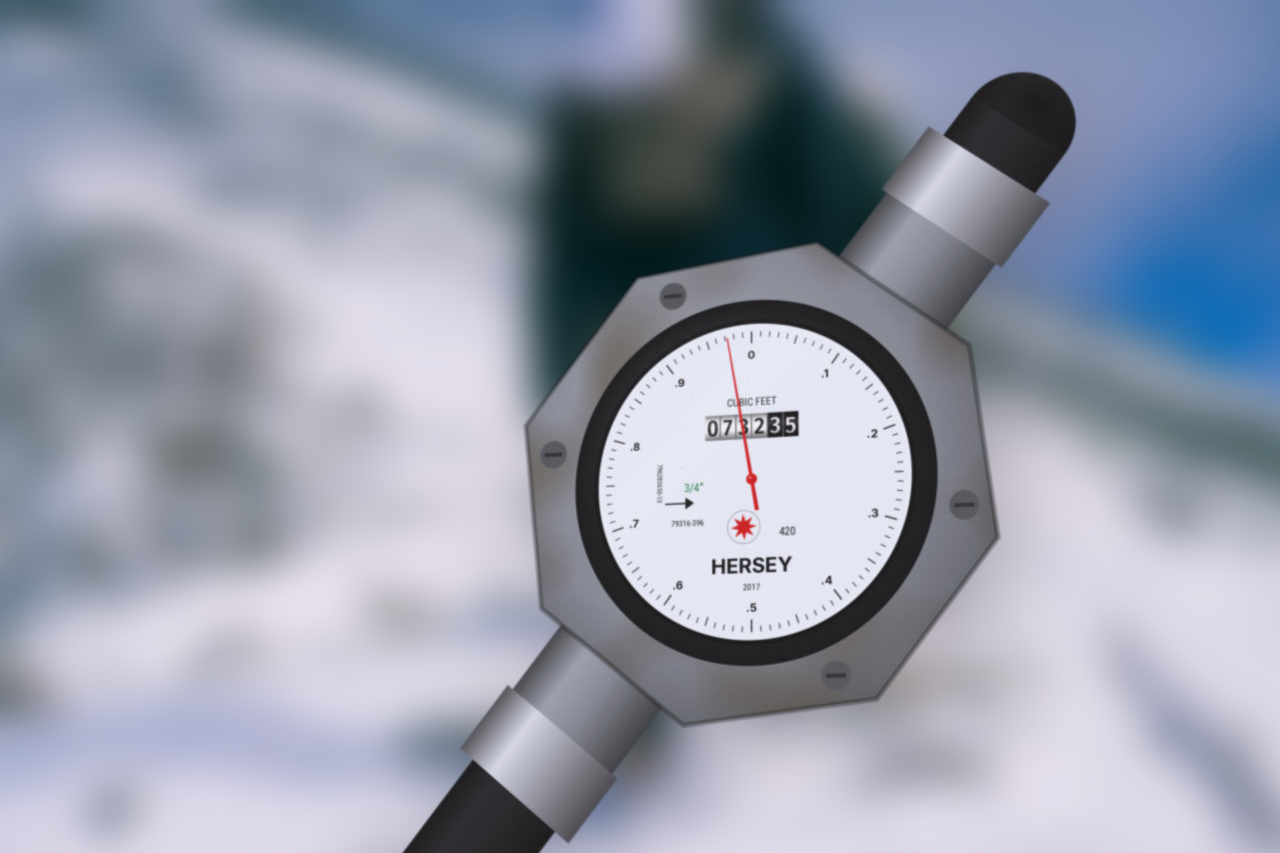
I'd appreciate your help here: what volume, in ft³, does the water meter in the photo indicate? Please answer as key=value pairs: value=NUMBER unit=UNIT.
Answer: value=73234.97 unit=ft³
